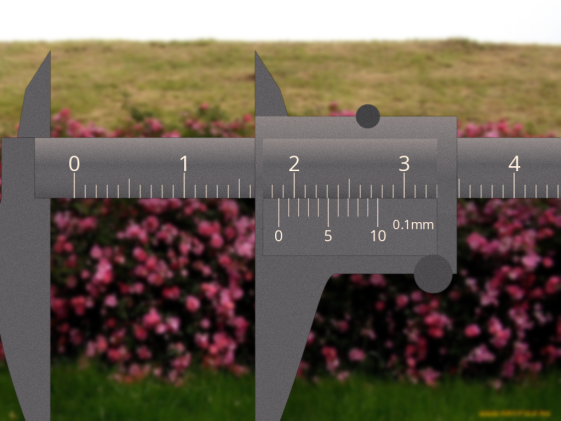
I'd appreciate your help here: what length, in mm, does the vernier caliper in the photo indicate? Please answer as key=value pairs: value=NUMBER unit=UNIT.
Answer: value=18.6 unit=mm
